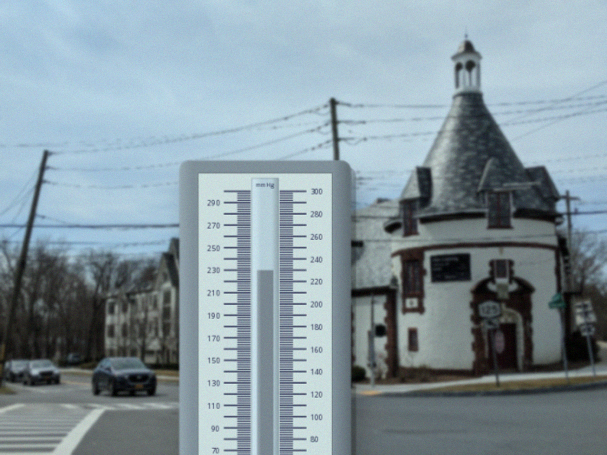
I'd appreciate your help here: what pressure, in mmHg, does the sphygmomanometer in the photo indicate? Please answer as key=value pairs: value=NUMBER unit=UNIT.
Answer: value=230 unit=mmHg
